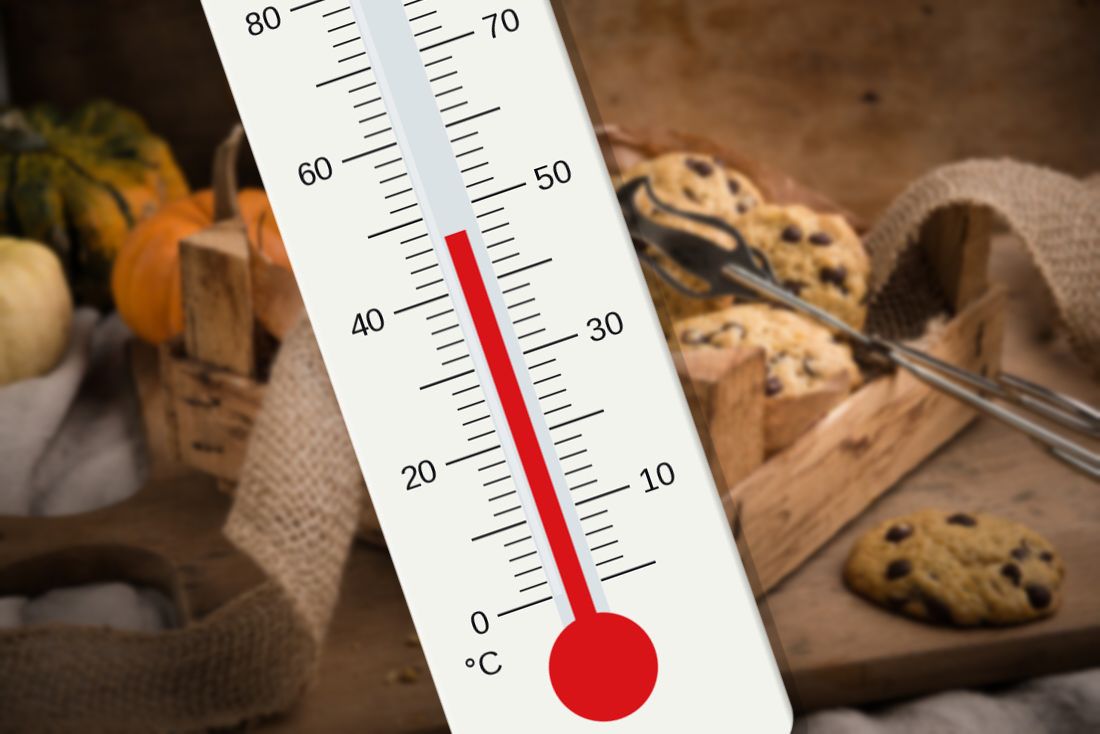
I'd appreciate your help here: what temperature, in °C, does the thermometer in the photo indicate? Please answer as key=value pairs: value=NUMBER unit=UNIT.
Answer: value=47 unit=°C
